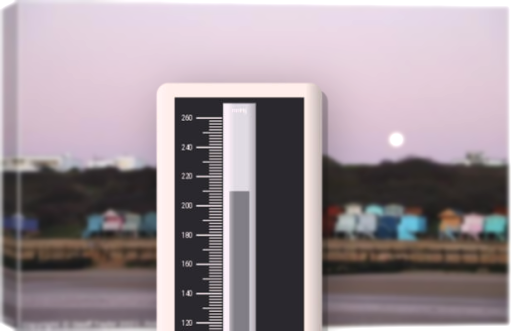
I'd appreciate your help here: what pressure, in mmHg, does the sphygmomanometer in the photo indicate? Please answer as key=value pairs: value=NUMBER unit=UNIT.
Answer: value=210 unit=mmHg
